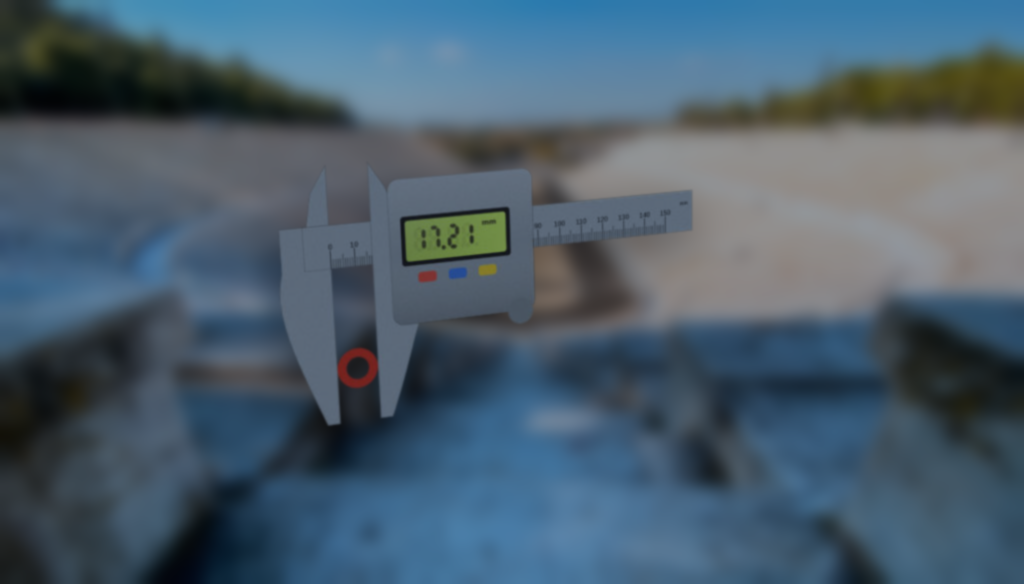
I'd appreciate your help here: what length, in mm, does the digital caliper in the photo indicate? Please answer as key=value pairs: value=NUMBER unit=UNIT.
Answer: value=17.21 unit=mm
